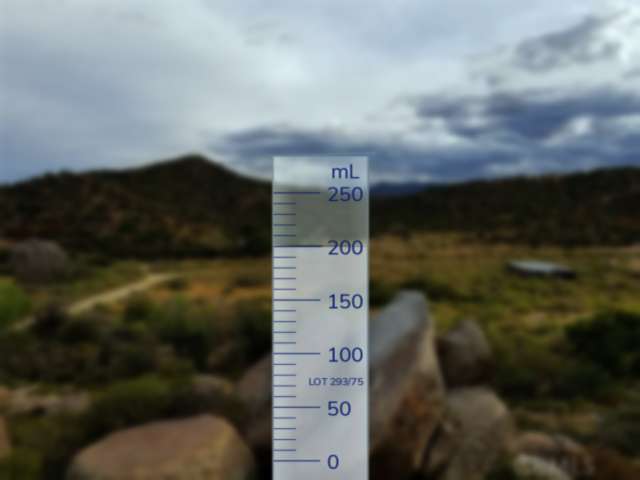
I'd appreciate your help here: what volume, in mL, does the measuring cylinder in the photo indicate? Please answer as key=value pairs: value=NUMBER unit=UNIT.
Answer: value=200 unit=mL
